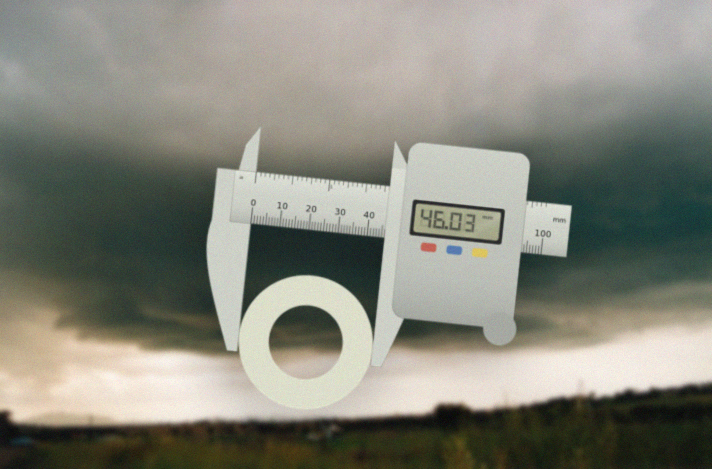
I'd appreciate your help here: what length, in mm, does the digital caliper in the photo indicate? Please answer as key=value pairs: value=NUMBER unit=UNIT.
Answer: value=46.03 unit=mm
